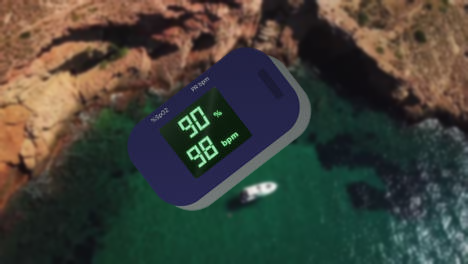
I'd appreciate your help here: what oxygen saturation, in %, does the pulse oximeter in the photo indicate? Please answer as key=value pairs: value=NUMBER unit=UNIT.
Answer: value=90 unit=%
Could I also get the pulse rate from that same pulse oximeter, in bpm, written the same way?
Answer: value=98 unit=bpm
